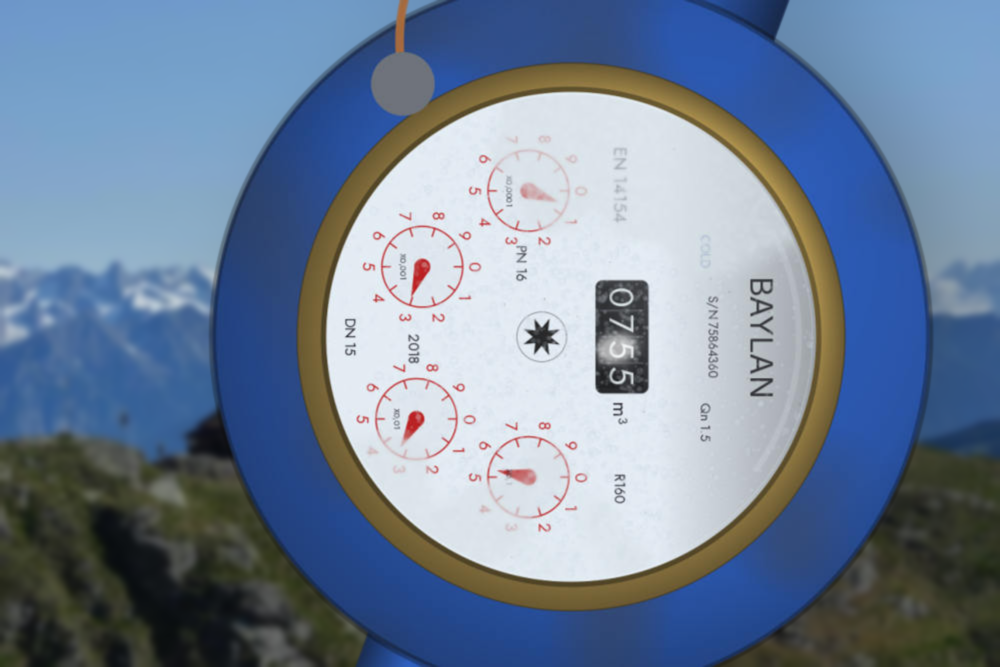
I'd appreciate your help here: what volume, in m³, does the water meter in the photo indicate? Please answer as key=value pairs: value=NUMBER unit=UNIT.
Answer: value=755.5330 unit=m³
